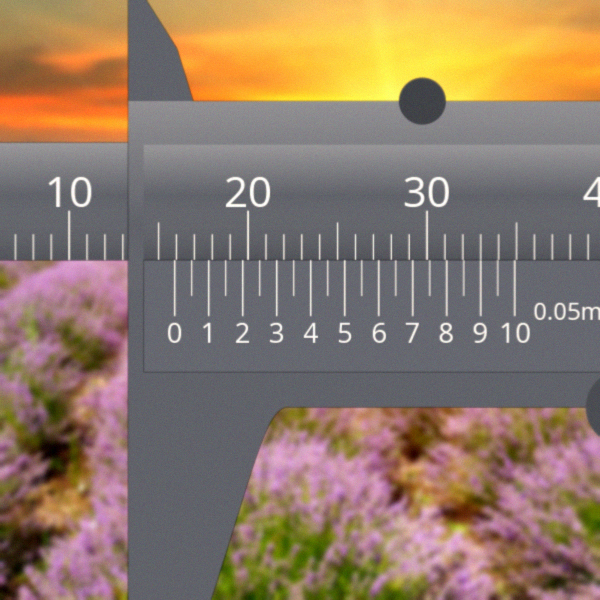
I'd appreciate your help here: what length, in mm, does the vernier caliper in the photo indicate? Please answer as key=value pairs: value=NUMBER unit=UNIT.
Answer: value=15.9 unit=mm
